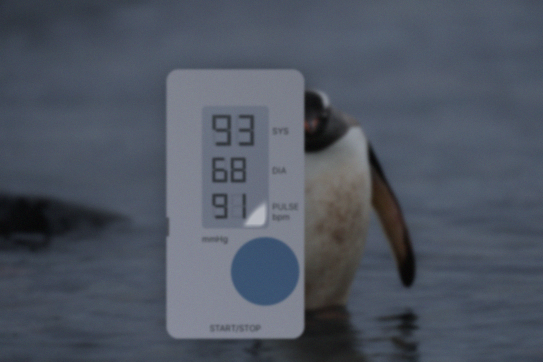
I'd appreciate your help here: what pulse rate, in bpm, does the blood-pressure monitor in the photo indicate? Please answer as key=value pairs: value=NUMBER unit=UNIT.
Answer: value=91 unit=bpm
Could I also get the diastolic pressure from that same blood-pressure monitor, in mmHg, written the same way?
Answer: value=68 unit=mmHg
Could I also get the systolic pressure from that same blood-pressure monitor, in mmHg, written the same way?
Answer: value=93 unit=mmHg
